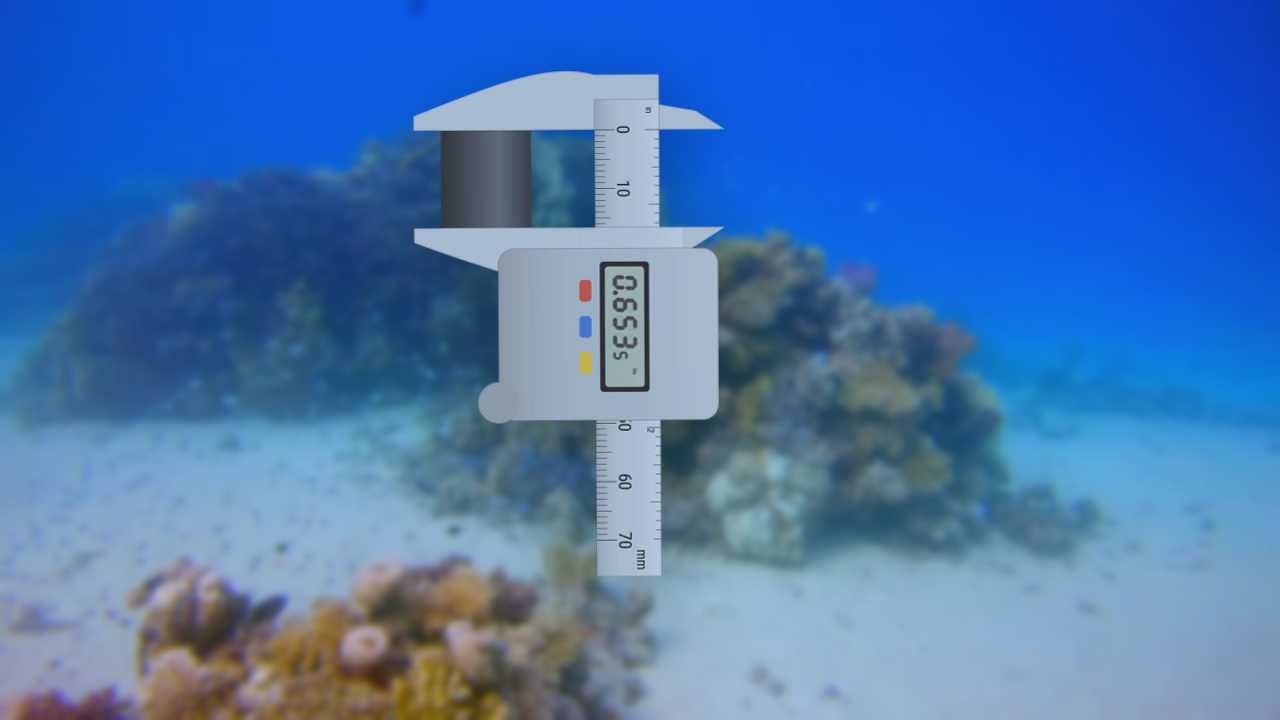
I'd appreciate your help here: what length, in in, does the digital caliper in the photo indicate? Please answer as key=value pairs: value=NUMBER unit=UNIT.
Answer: value=0.6535 unit=in
